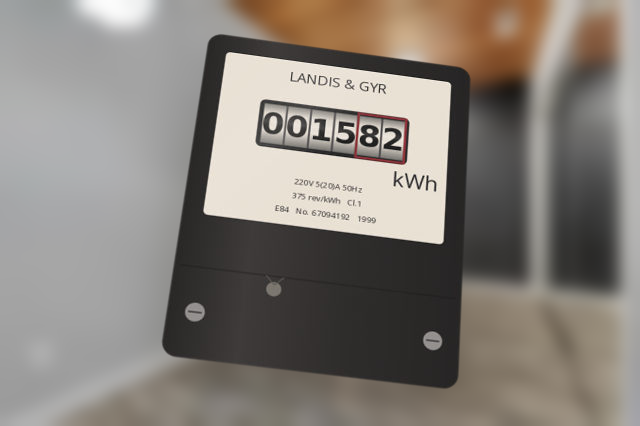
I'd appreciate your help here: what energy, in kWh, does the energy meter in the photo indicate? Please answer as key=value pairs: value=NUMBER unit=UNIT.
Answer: value=15.82 unit=kWh
